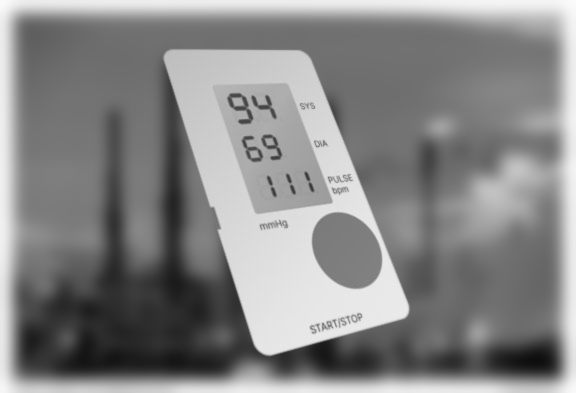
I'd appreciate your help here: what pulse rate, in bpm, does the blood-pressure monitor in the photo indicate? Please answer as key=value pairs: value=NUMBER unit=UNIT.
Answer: value=111 unit=bpm
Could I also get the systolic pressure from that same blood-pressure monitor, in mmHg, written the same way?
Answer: value=94 unit=mmHg
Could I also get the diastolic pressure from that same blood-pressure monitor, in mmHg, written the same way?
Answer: value=69 unit=mmHg
